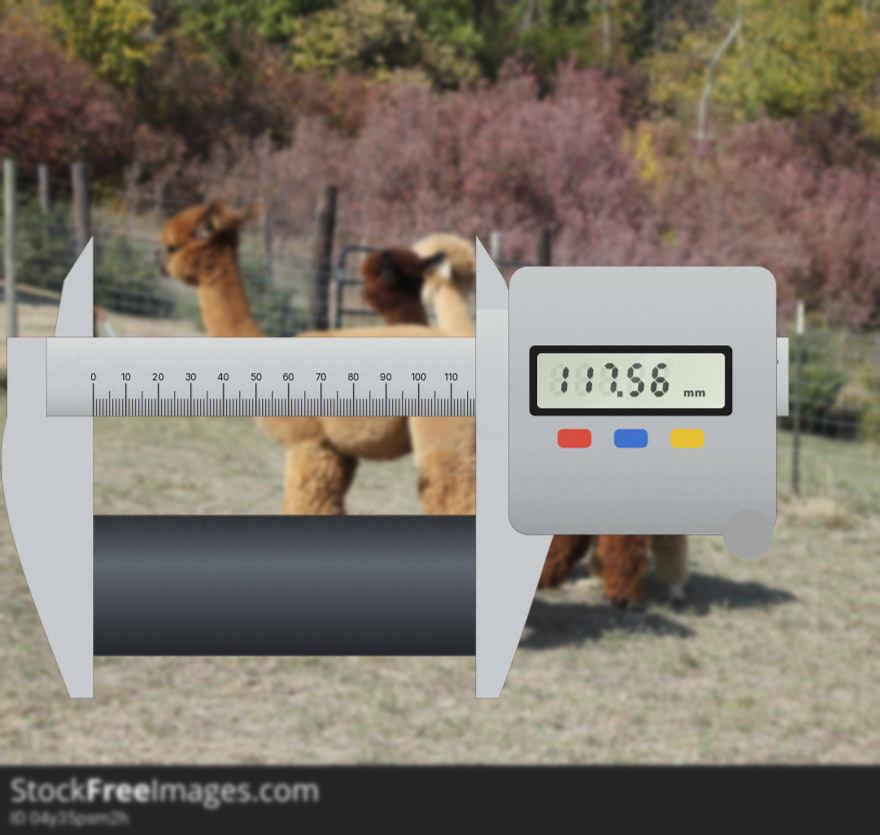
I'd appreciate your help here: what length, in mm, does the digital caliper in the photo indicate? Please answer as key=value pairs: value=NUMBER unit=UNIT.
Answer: value=117.56 unit=mm
